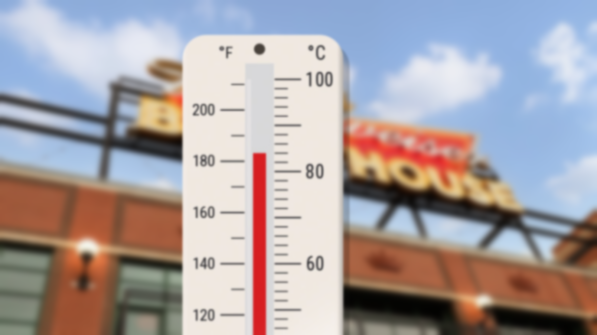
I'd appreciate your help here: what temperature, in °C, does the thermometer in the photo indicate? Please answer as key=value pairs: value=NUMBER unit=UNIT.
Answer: value=84 unit=°C
